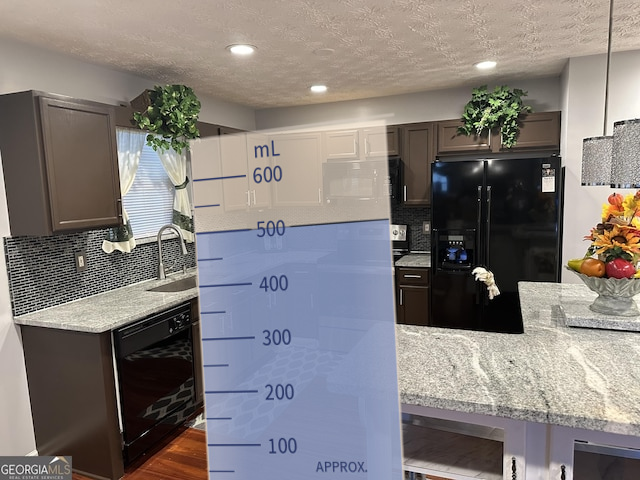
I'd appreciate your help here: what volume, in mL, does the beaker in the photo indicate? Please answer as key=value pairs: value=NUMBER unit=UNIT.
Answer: value=500 unit=mL
